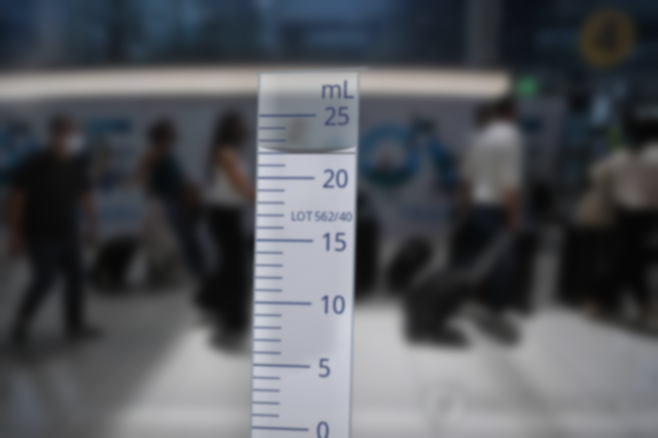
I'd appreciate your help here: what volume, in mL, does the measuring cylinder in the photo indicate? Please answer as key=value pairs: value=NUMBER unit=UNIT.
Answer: value=22 unit=mL
